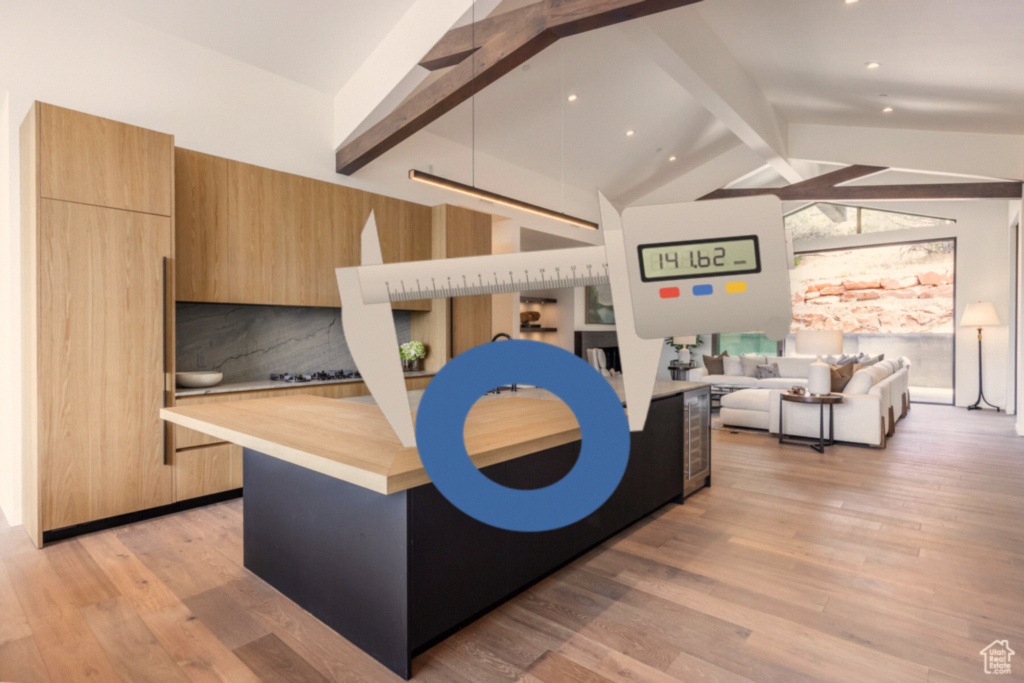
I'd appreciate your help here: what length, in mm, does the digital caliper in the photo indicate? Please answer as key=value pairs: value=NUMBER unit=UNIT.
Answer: value=141.62 unit=mm
